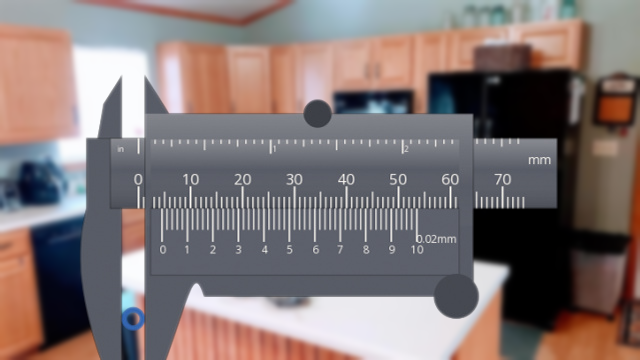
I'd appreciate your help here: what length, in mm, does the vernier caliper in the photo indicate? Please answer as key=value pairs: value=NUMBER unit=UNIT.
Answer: value=4.5 unit=mm
